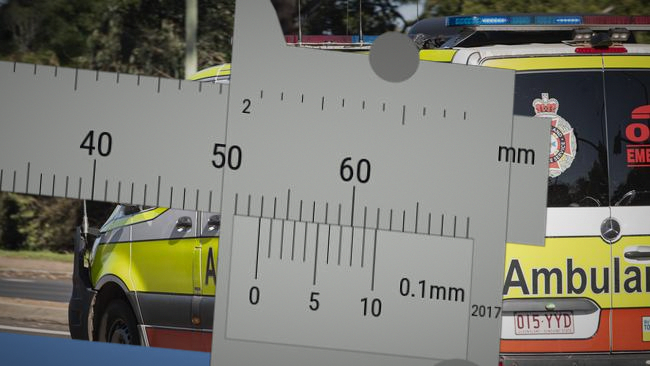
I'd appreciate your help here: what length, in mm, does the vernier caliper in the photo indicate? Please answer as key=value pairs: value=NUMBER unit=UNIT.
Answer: value=52.9 unit=mm
